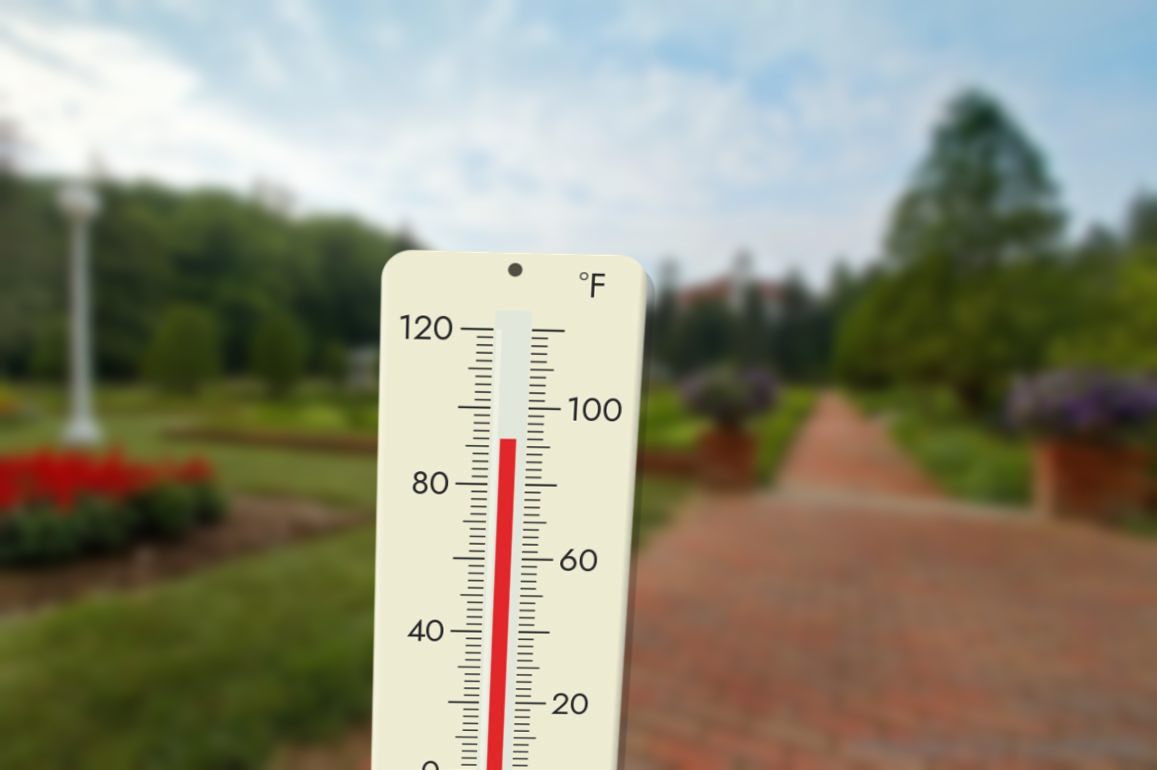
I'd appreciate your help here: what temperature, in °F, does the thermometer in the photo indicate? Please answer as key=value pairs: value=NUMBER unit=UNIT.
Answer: value=92 unit=°F
